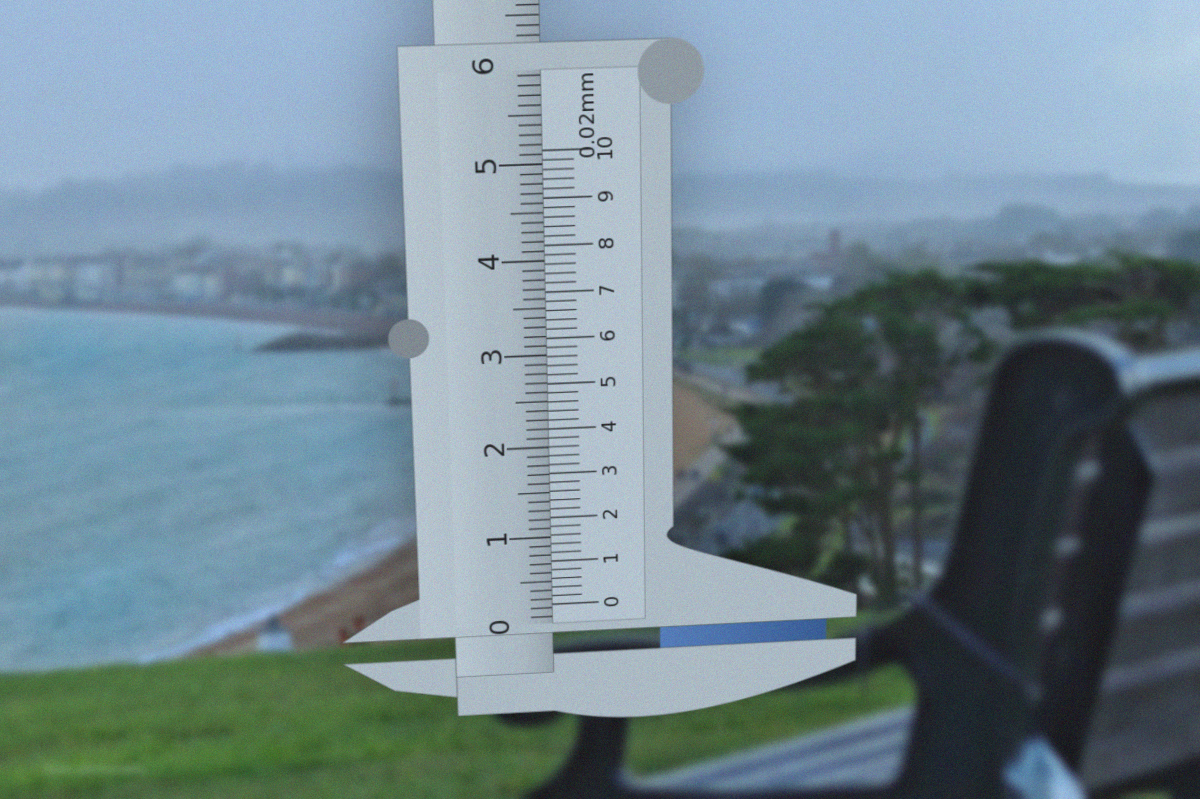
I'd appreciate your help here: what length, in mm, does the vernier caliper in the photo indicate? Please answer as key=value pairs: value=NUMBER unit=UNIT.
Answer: value=2.4 unit=mm
